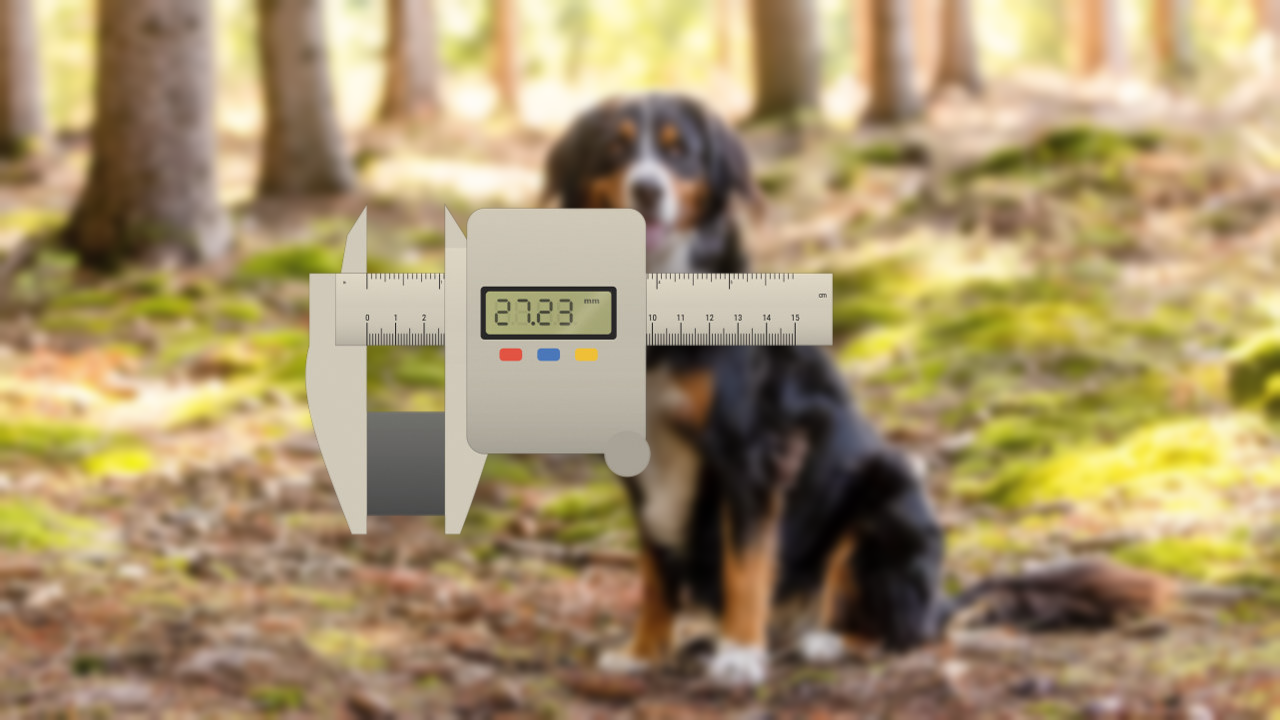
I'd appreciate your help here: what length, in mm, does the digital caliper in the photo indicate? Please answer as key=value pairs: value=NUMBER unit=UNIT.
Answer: value=27.23 unit=mm
